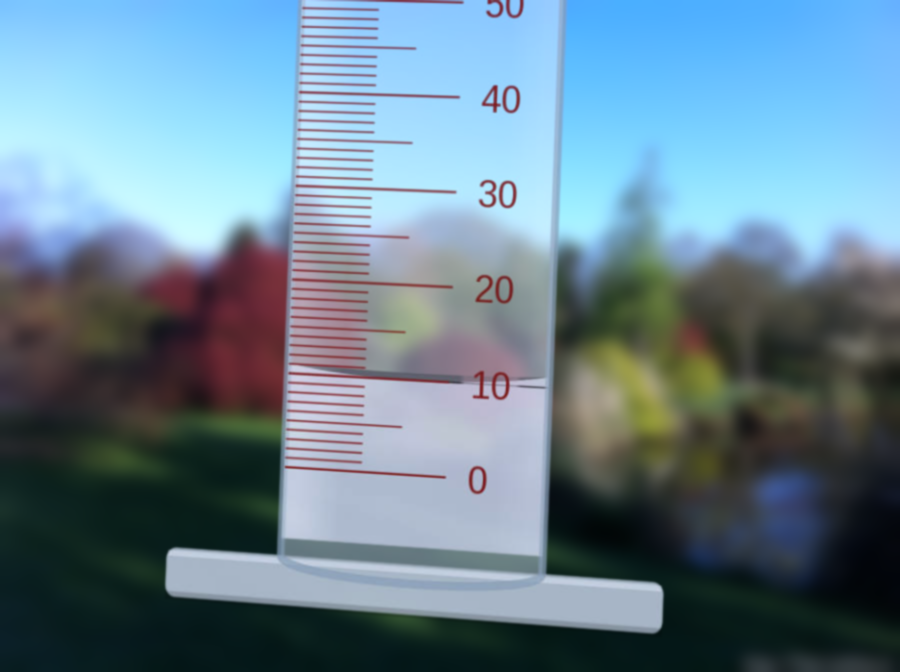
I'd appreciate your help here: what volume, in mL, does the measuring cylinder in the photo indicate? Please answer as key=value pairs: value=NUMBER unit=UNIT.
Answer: value=10 unit=mL
